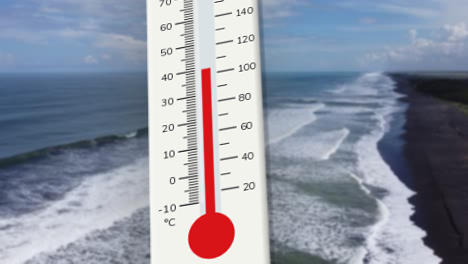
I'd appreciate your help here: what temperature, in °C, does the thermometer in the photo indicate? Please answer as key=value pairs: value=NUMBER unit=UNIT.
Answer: value=40 unit=°C
